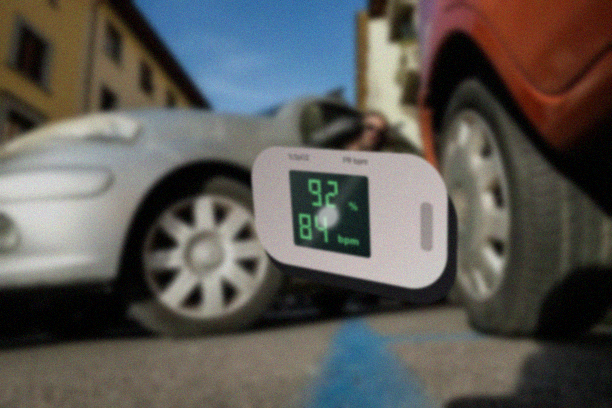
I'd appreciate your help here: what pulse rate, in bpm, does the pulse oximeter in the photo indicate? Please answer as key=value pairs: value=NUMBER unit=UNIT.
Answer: value=84 unit=bpm
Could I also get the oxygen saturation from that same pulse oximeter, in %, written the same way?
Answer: value=92 unit=%
